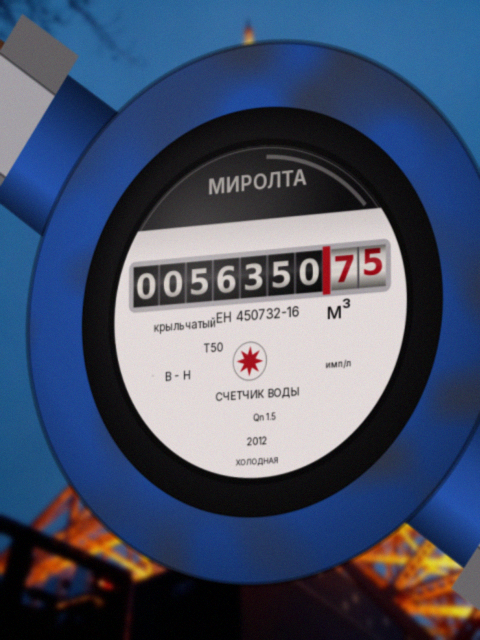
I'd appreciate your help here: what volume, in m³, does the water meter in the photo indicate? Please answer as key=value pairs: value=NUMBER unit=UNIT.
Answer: value=56350.75 unit=m³
